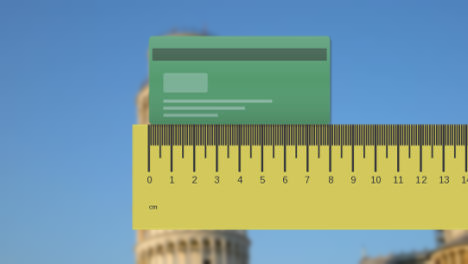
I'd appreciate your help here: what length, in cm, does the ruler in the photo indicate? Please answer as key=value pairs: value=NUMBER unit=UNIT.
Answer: value=8 unit=cm
